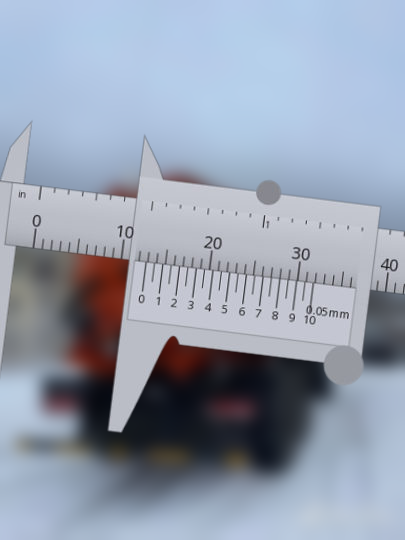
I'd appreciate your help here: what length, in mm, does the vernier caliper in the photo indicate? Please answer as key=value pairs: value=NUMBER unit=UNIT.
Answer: value=12.8 unit=mm
